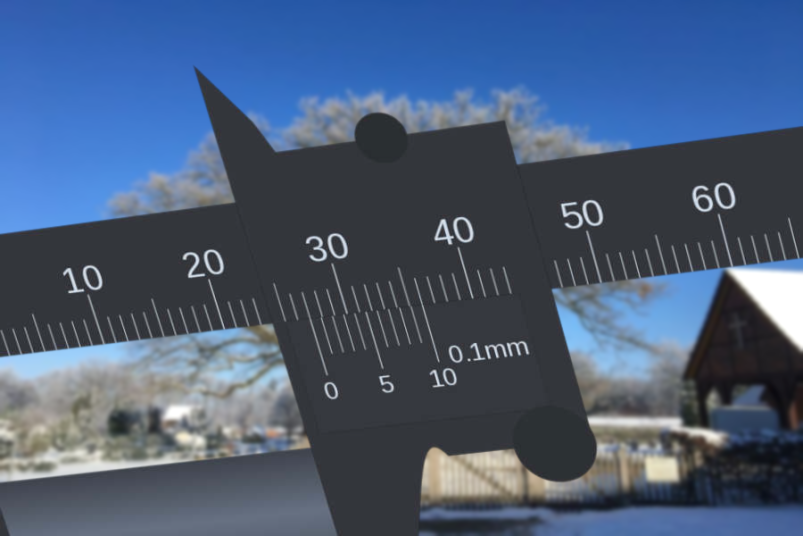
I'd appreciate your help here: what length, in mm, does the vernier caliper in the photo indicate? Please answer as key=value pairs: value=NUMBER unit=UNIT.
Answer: value=27.0 unit=mm
